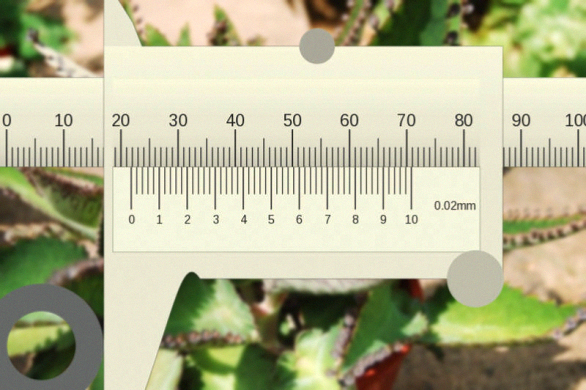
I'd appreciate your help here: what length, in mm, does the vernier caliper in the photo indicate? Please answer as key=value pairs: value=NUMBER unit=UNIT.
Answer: value=21.8 unit=mm
